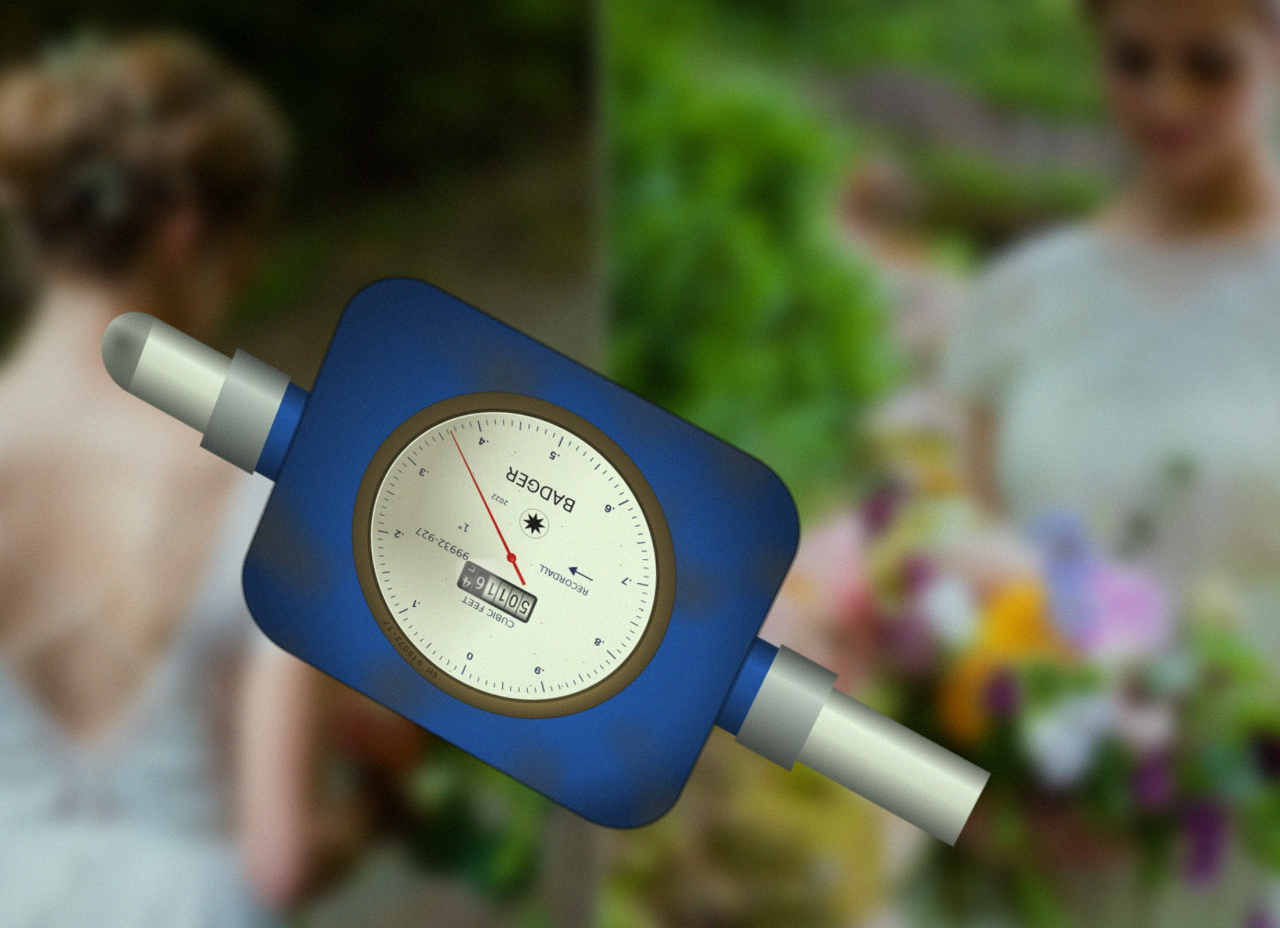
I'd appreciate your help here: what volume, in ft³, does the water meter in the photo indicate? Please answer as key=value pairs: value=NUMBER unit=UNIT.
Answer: value=501164.36 unit=ft³
